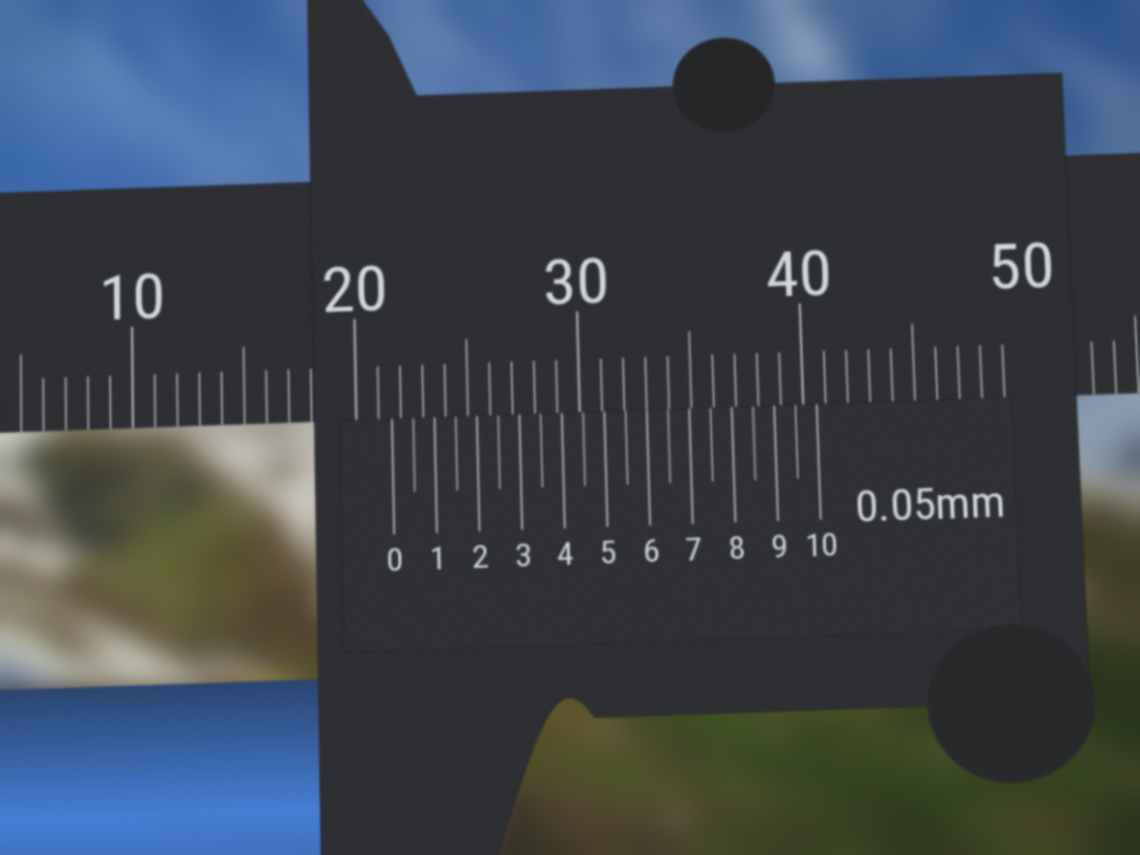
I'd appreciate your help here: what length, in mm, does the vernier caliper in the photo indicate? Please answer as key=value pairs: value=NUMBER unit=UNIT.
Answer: value=21.6 unit=mm
